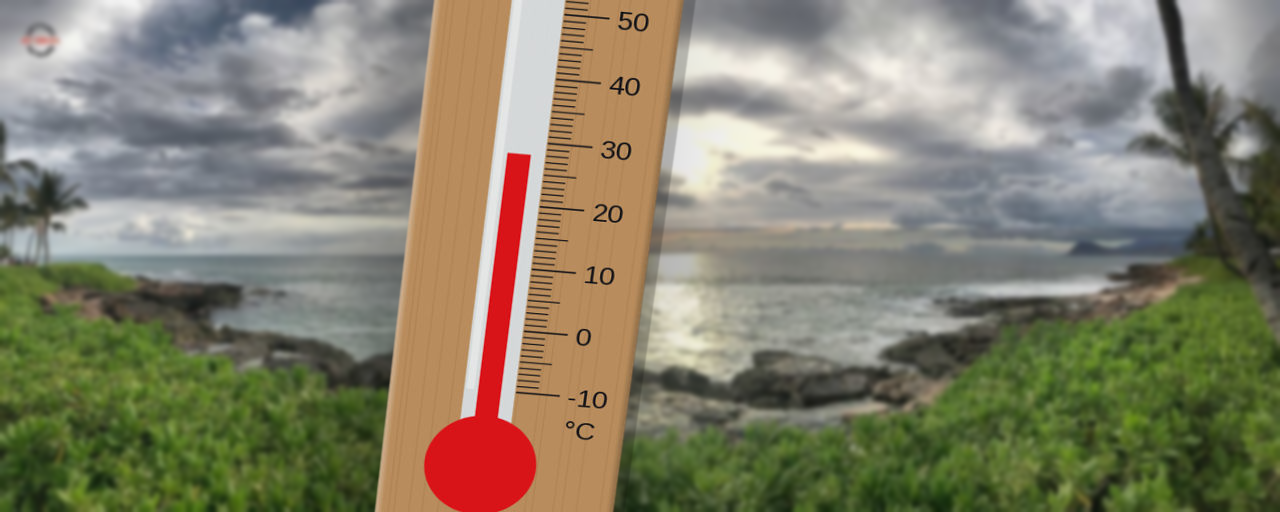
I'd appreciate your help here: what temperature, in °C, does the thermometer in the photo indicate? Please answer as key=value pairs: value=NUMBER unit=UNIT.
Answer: value=28 unit=°C
